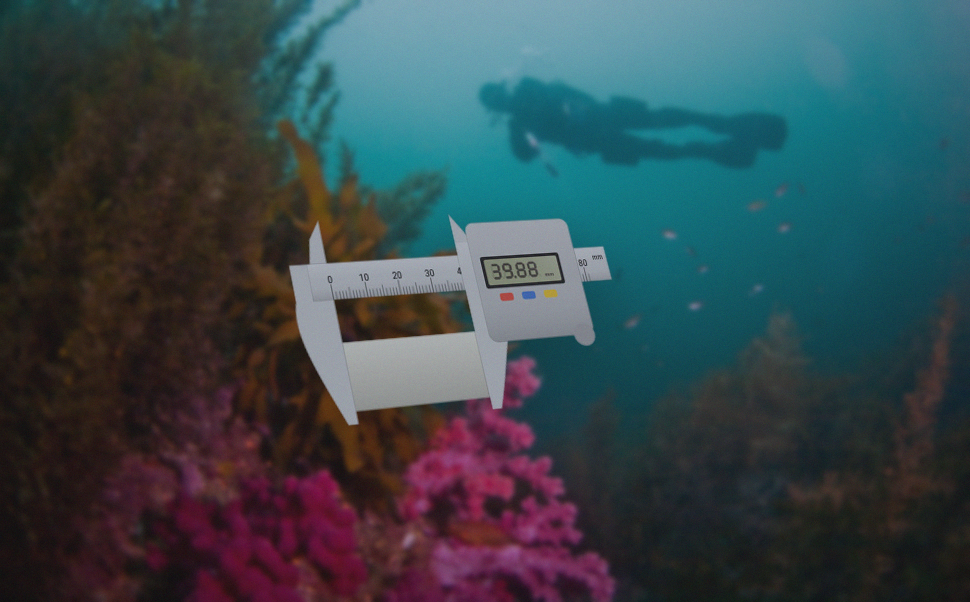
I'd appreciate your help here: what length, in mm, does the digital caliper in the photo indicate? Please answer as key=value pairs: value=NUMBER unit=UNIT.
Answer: value=39.88 unit=mm
